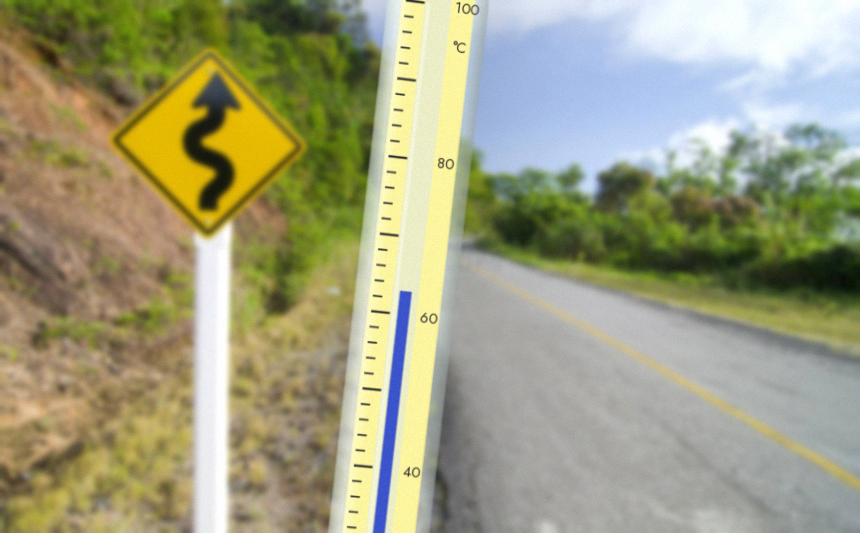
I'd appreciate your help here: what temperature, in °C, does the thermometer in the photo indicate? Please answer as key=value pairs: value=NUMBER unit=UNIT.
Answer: value=63 unit=°C
